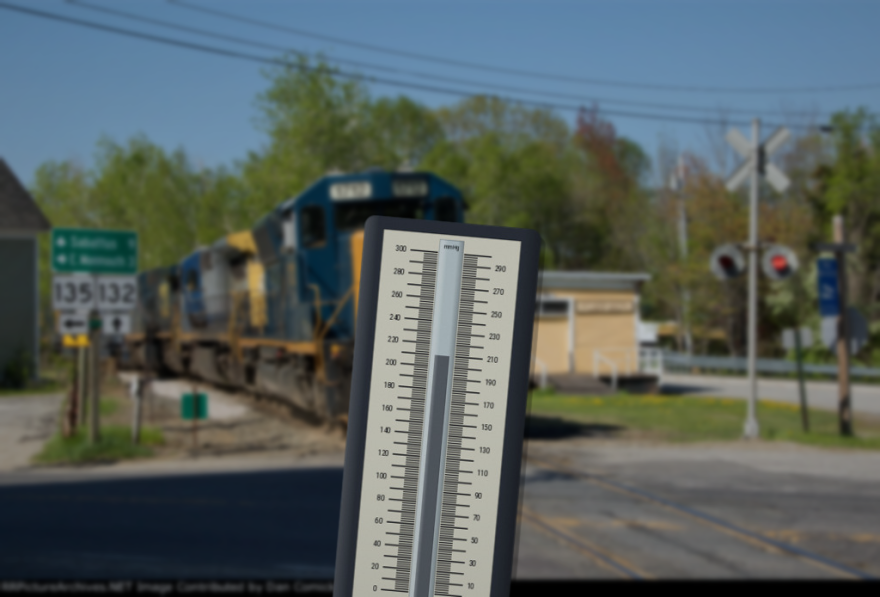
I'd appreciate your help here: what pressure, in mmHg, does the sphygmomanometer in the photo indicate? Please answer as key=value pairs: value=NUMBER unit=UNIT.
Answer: value=210 unit=mmHg
